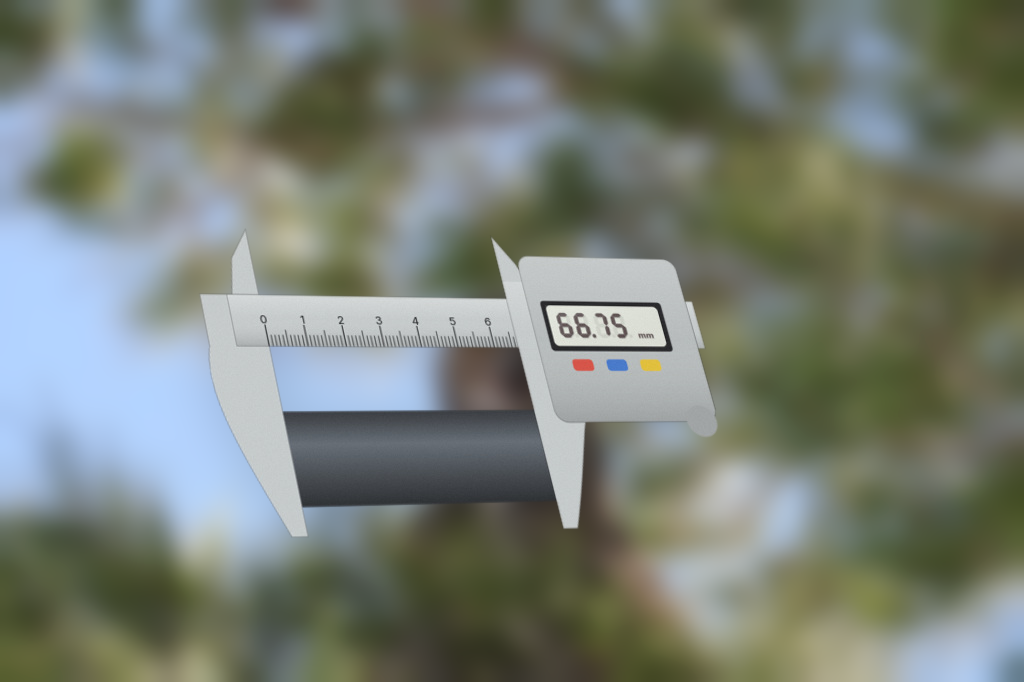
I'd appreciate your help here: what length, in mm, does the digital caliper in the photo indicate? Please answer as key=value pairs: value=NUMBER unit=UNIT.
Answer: value=66.75 unit=mm
